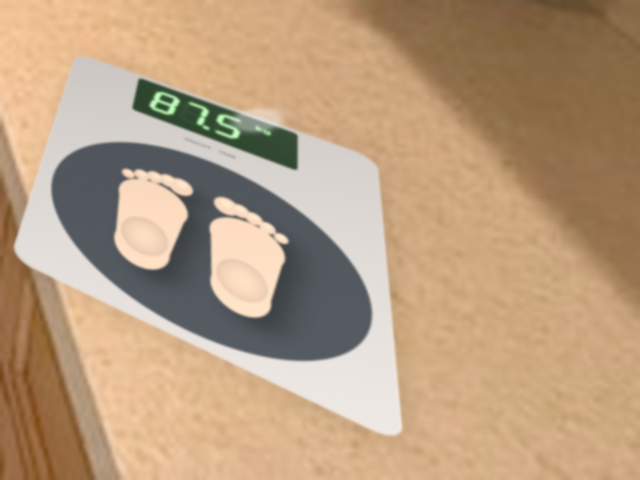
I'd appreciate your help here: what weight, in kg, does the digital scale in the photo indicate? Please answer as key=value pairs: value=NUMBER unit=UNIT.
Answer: value=87.5 unit=kg
